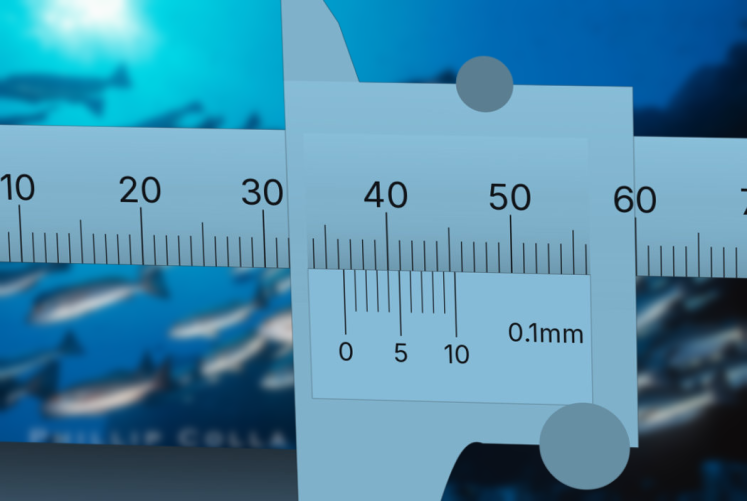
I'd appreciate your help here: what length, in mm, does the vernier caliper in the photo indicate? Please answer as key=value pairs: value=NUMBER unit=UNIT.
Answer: value=36.4 unit=mm
